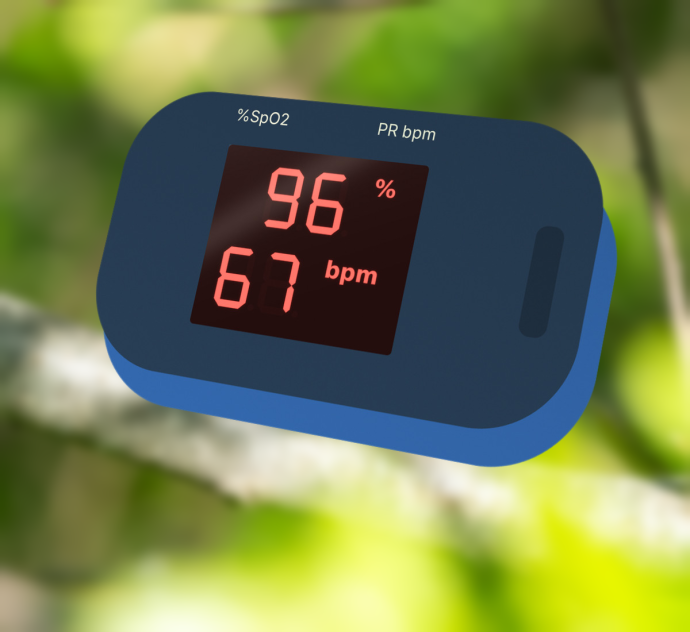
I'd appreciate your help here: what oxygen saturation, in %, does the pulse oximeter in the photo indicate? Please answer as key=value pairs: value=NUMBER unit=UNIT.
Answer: value=96 unit=%
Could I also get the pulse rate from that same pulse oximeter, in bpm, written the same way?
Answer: value=67 unit=bpm
